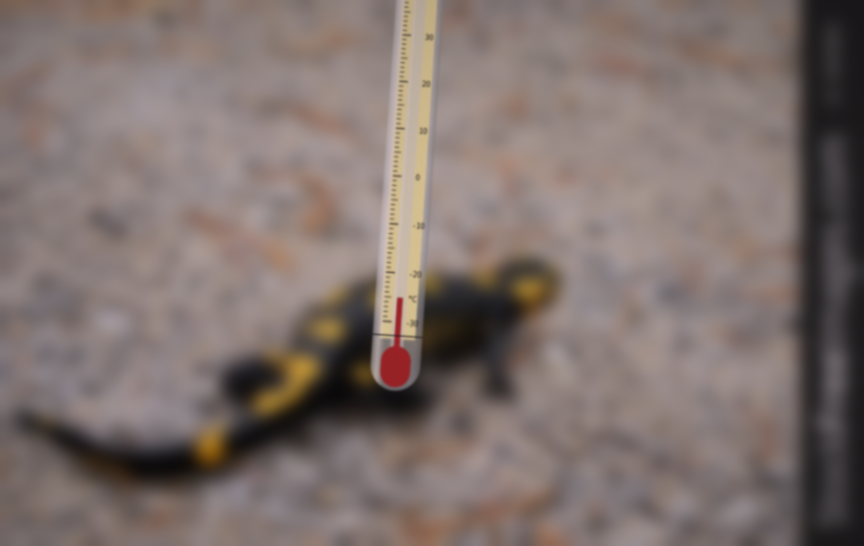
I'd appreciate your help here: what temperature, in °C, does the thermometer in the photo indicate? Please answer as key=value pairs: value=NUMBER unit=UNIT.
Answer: value=-25 unit=°C
